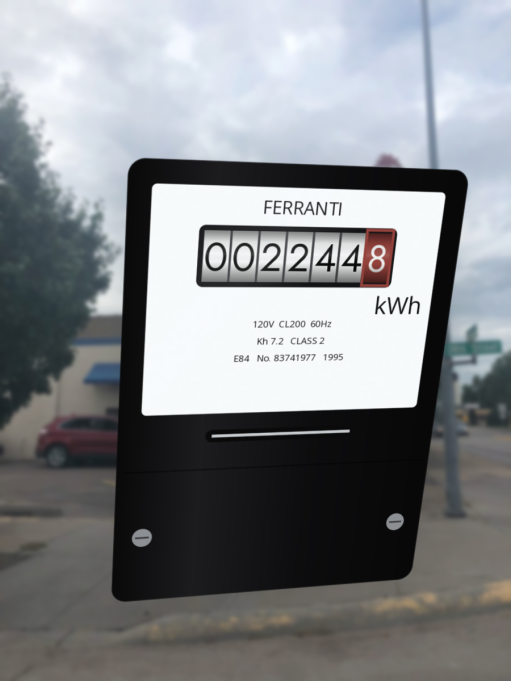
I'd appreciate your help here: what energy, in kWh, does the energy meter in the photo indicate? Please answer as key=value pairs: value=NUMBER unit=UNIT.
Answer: value=2244.8 unit=kWh
